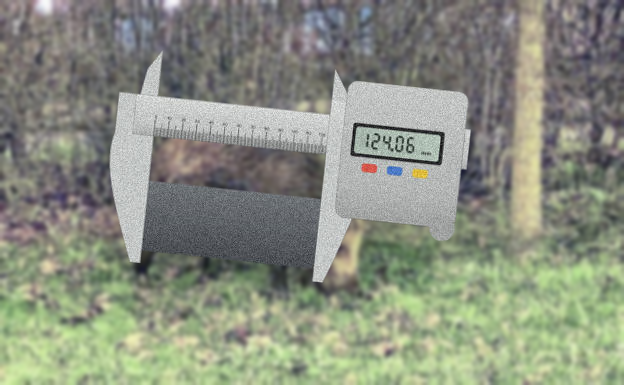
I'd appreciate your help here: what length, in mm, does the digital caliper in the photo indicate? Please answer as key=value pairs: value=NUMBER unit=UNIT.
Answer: value=124.06 unit=mm
